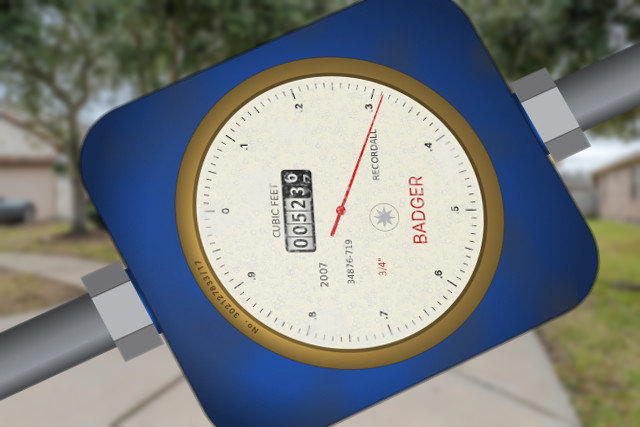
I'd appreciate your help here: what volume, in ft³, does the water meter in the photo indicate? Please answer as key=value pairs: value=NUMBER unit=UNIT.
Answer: value=5236.31 unit=ft³
